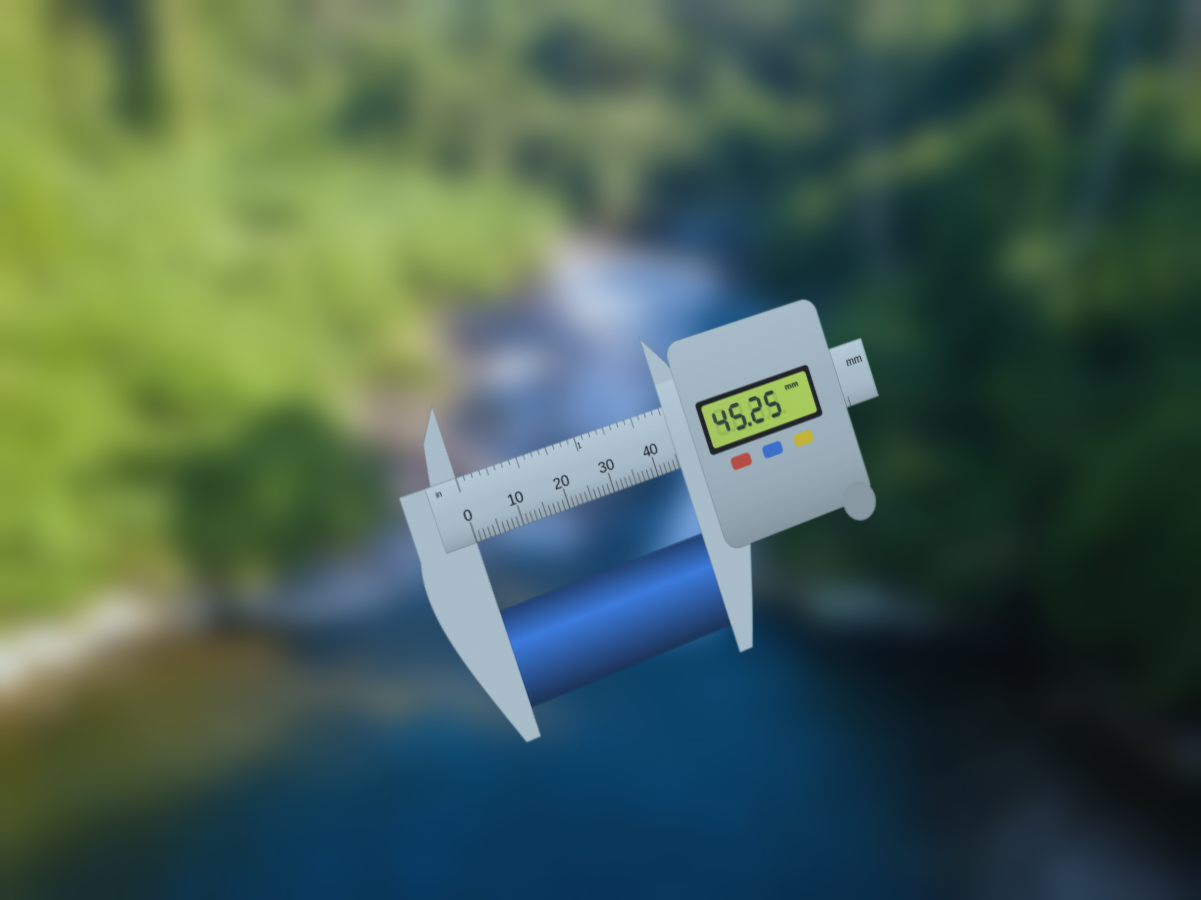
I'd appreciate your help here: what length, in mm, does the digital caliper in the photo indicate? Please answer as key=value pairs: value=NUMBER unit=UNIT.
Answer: value=45.25 unit=mm
